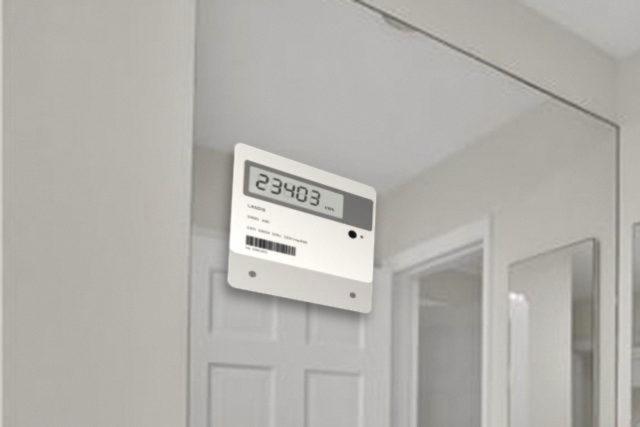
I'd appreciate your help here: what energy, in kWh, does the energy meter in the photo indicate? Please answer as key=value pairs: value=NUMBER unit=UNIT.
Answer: value=23403 unit=kWh
